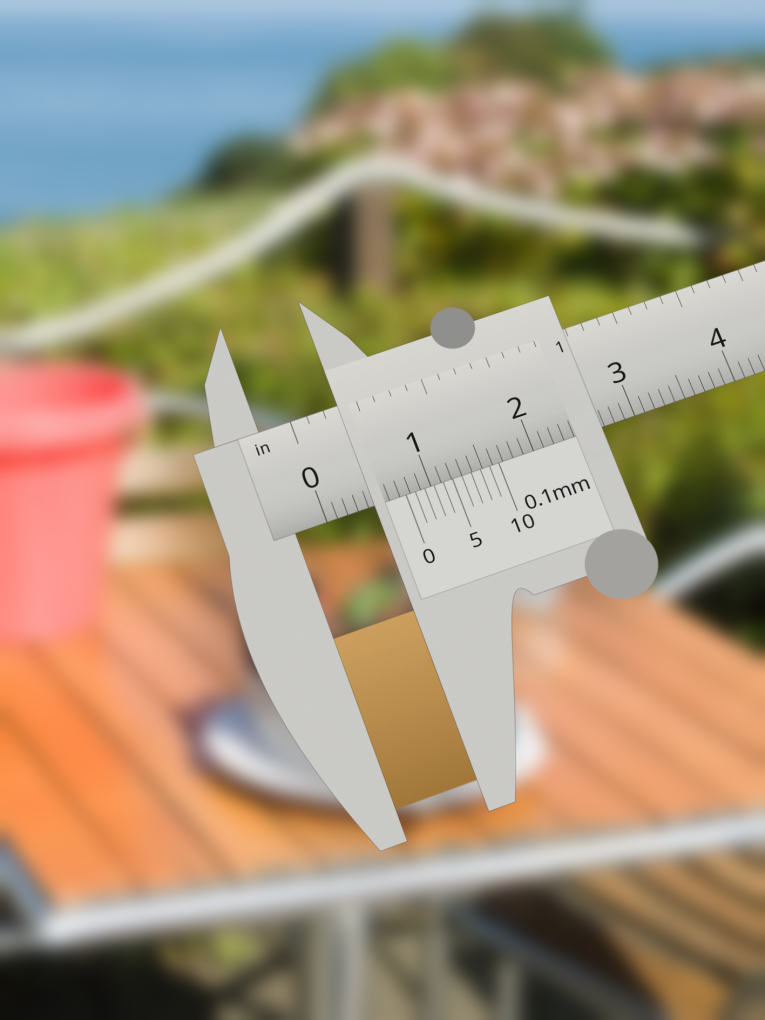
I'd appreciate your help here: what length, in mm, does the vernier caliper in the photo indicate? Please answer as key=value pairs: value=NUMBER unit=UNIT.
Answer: value=7.6 unit=mm
